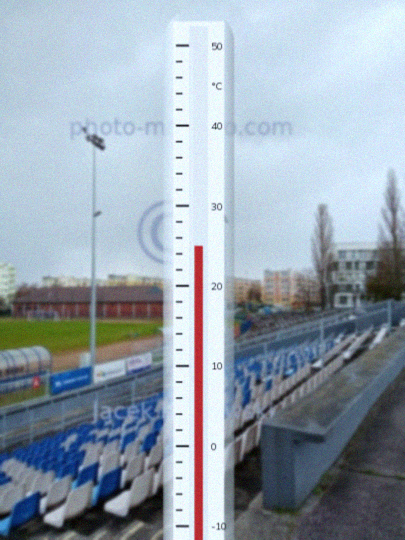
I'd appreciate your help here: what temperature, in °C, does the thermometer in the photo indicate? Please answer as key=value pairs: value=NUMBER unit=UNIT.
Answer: value=25 unit=°C
